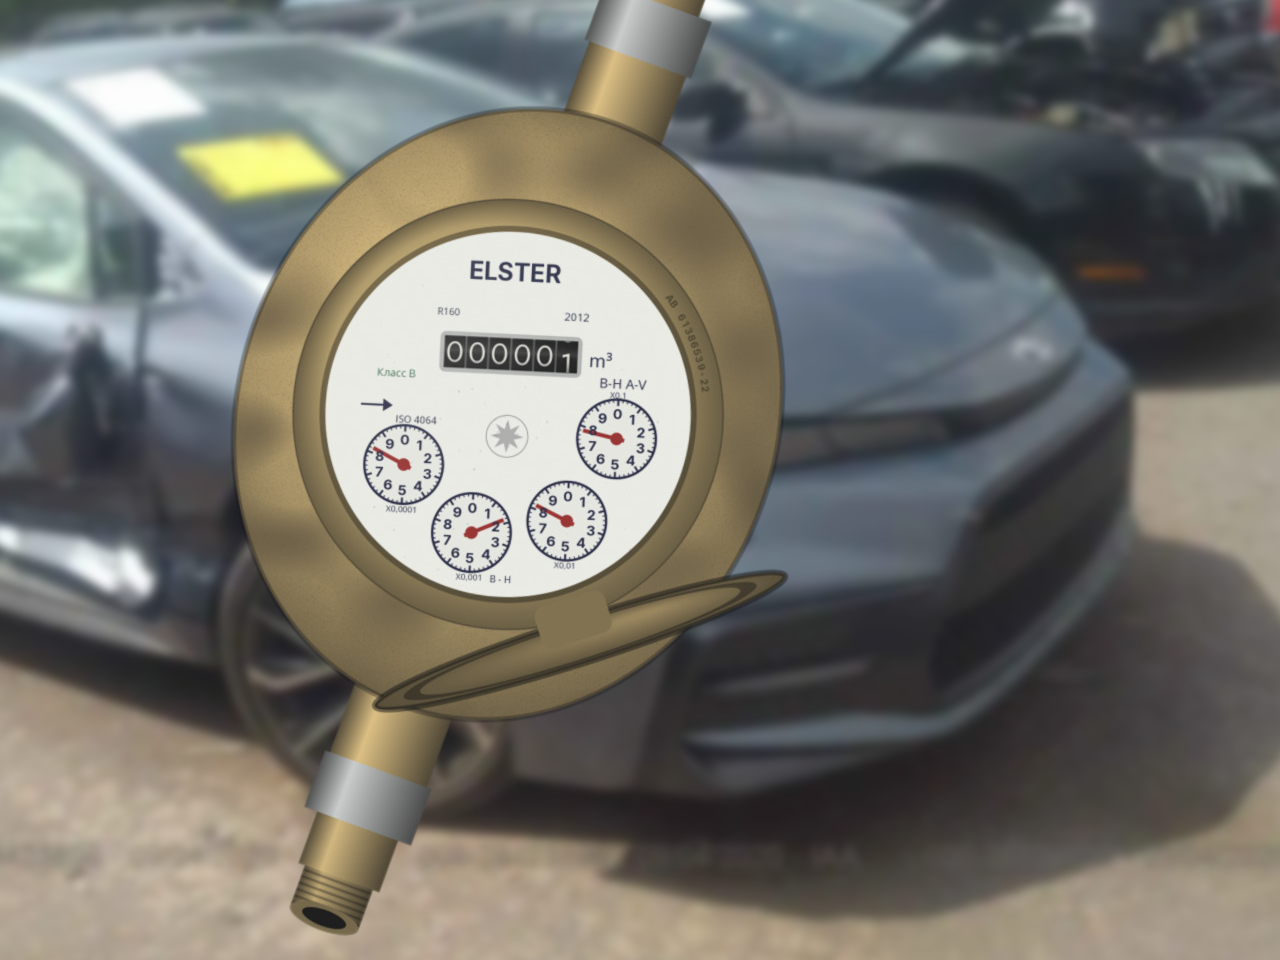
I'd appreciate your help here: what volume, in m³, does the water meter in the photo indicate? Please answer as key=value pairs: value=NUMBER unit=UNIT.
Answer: value=0.7818 unit=m³
